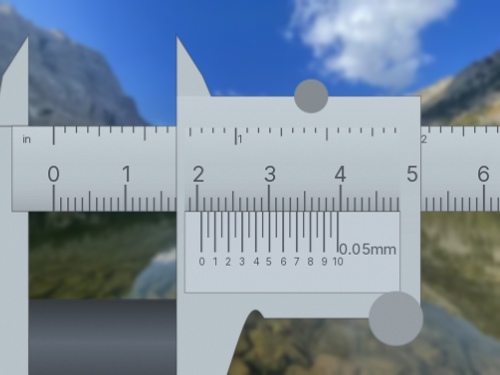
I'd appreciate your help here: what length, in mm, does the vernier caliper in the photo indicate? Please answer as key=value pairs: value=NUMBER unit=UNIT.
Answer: value=20.6 unit=mm
